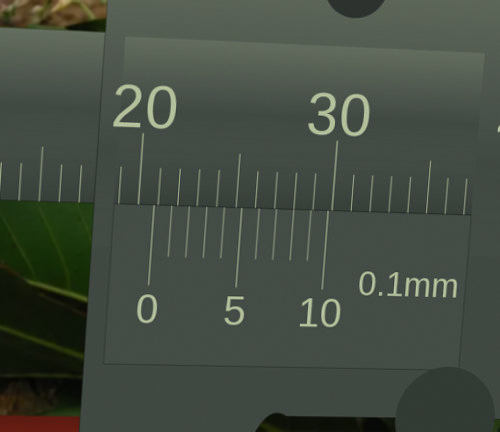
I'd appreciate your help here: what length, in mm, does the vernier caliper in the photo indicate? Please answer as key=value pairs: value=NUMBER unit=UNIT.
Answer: value=20.8 unit=mm
